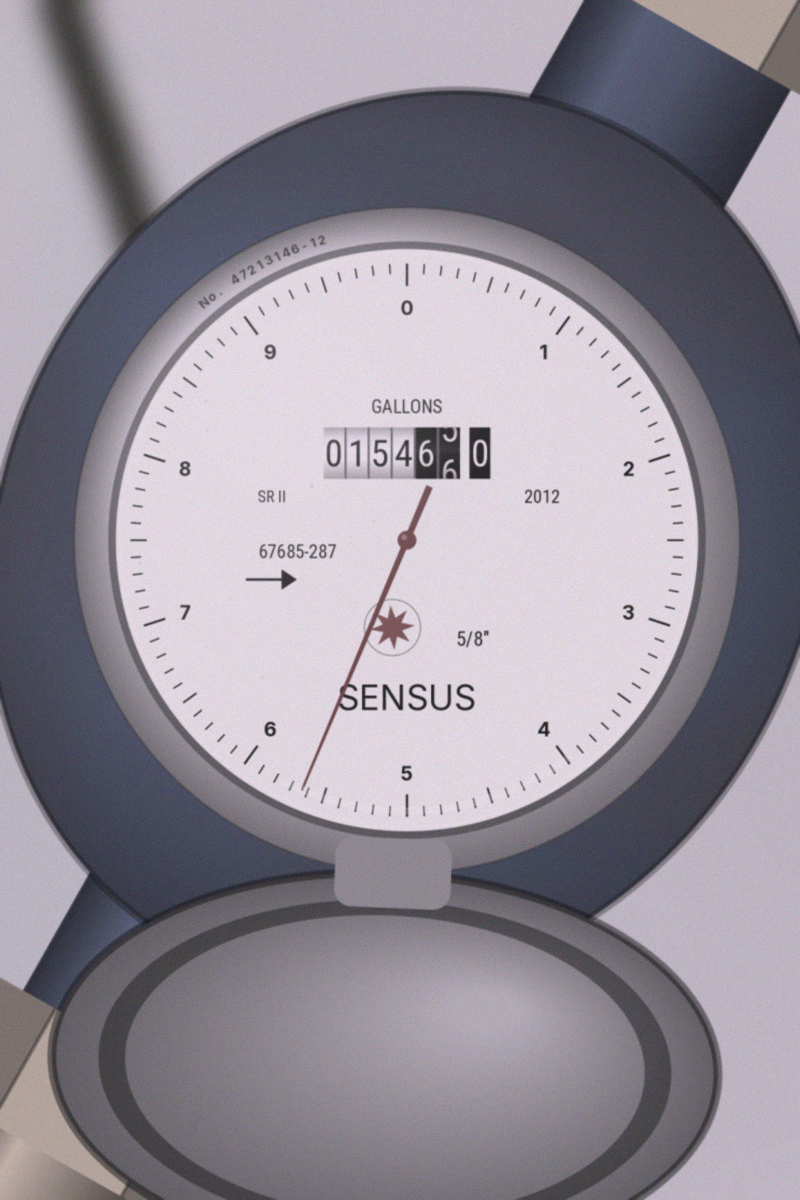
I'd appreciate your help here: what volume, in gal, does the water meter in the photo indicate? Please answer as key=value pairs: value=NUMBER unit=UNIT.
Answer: value=154655.6 unit=gal
